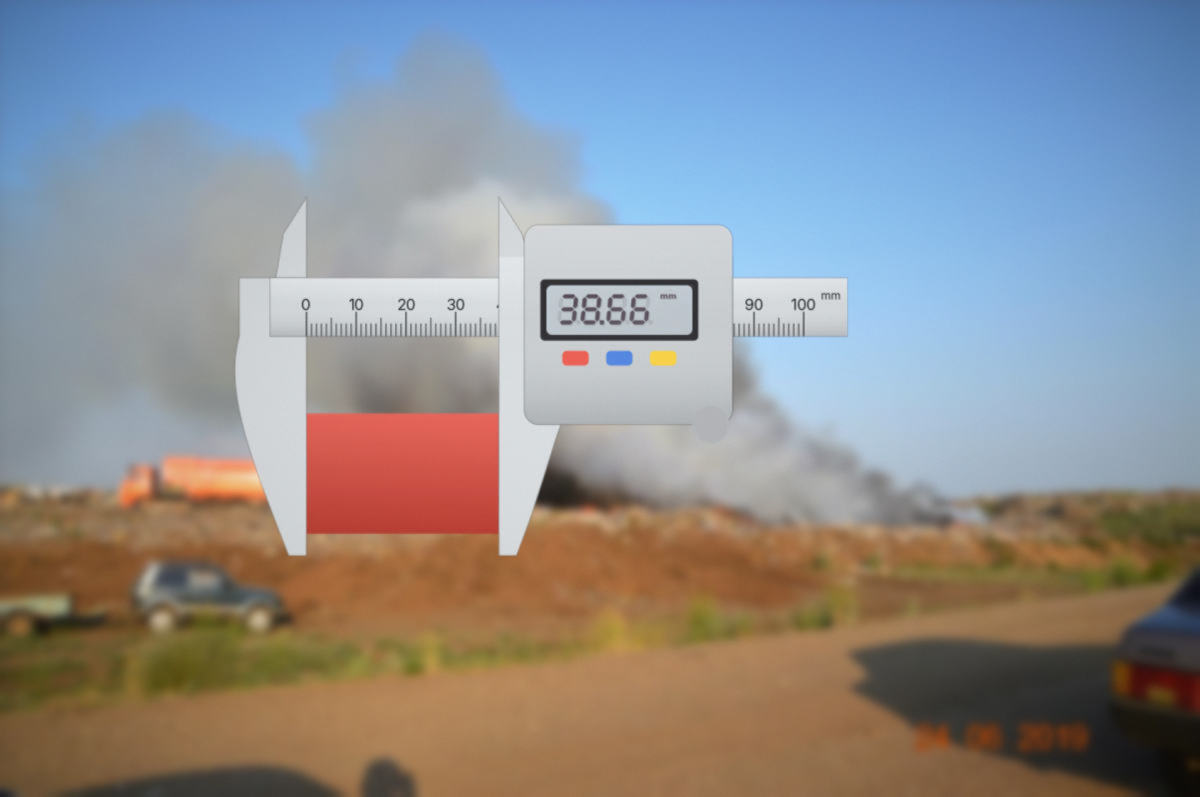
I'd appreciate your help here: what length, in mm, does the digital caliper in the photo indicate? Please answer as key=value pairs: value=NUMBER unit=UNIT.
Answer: value=38.66 unit=mm
